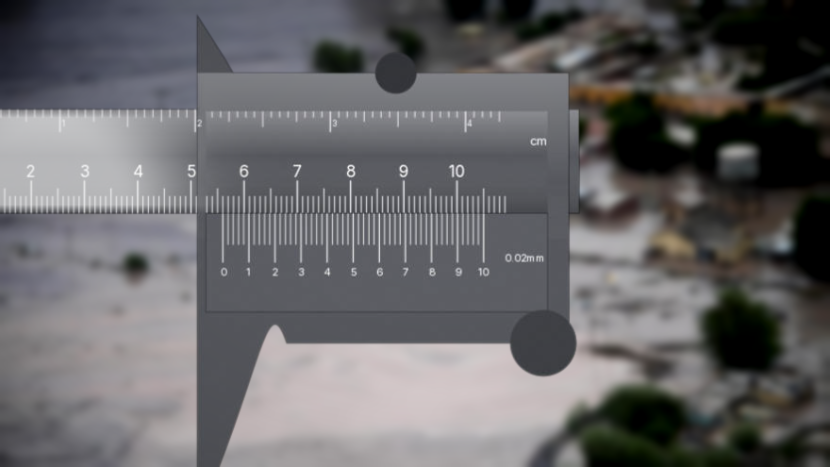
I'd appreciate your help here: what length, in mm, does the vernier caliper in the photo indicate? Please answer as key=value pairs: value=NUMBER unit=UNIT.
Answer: value=56.0 unit=mm
